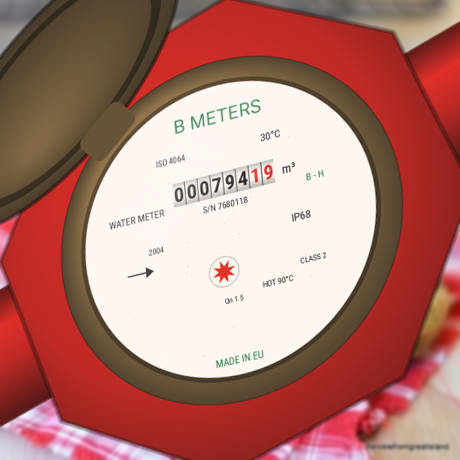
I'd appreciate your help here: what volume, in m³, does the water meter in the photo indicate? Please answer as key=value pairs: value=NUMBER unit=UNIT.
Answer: value=794.19 unit=m³
